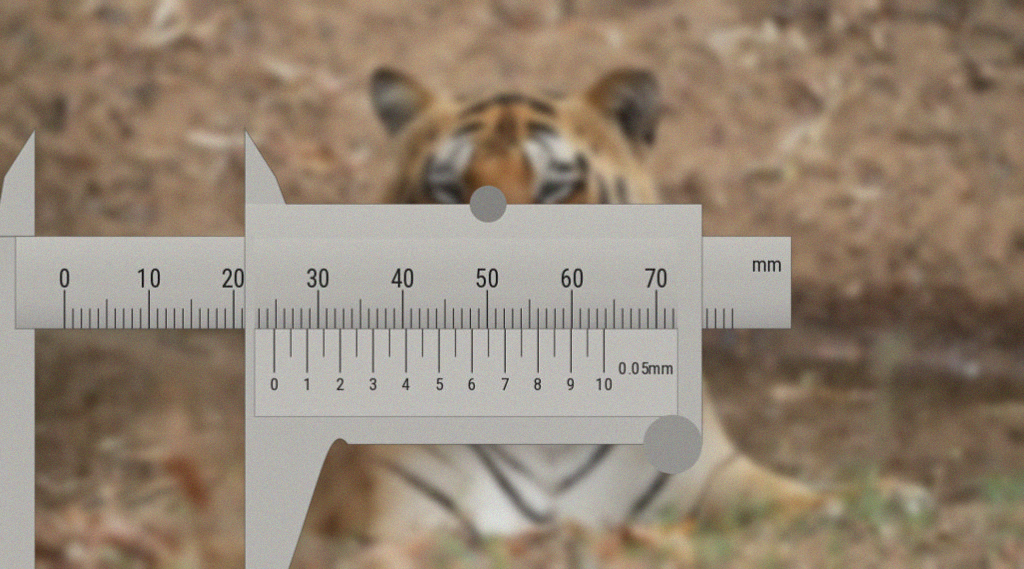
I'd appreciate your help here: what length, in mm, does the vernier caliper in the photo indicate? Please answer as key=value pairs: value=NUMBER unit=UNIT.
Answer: value=24.8 unit=mm
